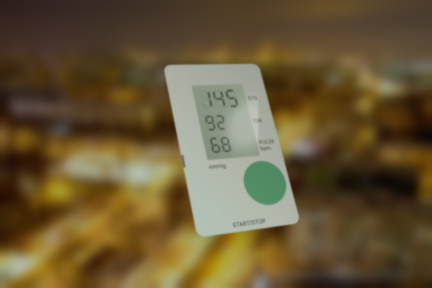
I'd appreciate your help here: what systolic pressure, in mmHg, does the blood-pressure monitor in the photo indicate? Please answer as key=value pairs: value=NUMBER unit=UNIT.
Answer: value=145 unit=mmHg
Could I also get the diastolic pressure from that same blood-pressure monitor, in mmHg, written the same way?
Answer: value=92 unit=mmHg
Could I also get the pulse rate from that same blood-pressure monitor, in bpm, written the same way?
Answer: value=68 unit=bpm
